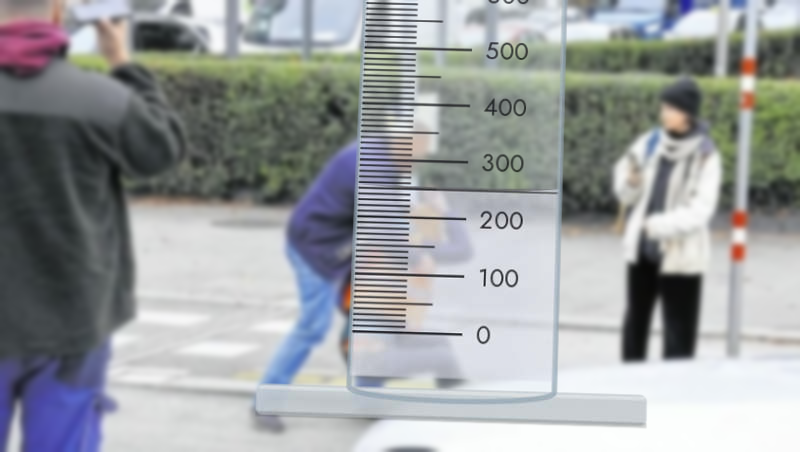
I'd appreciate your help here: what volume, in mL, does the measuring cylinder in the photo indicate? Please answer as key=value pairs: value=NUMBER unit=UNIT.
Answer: value=250 unit=mL
